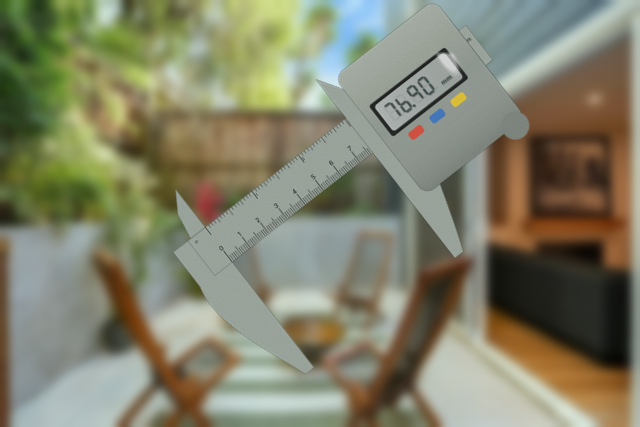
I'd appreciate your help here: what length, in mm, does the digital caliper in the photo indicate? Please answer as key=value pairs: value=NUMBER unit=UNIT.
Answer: value=76.90 unit=mm
